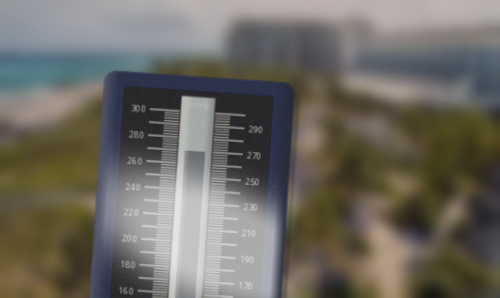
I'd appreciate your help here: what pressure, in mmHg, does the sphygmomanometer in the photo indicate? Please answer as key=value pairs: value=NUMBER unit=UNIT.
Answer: value=270 unit=mmHg
